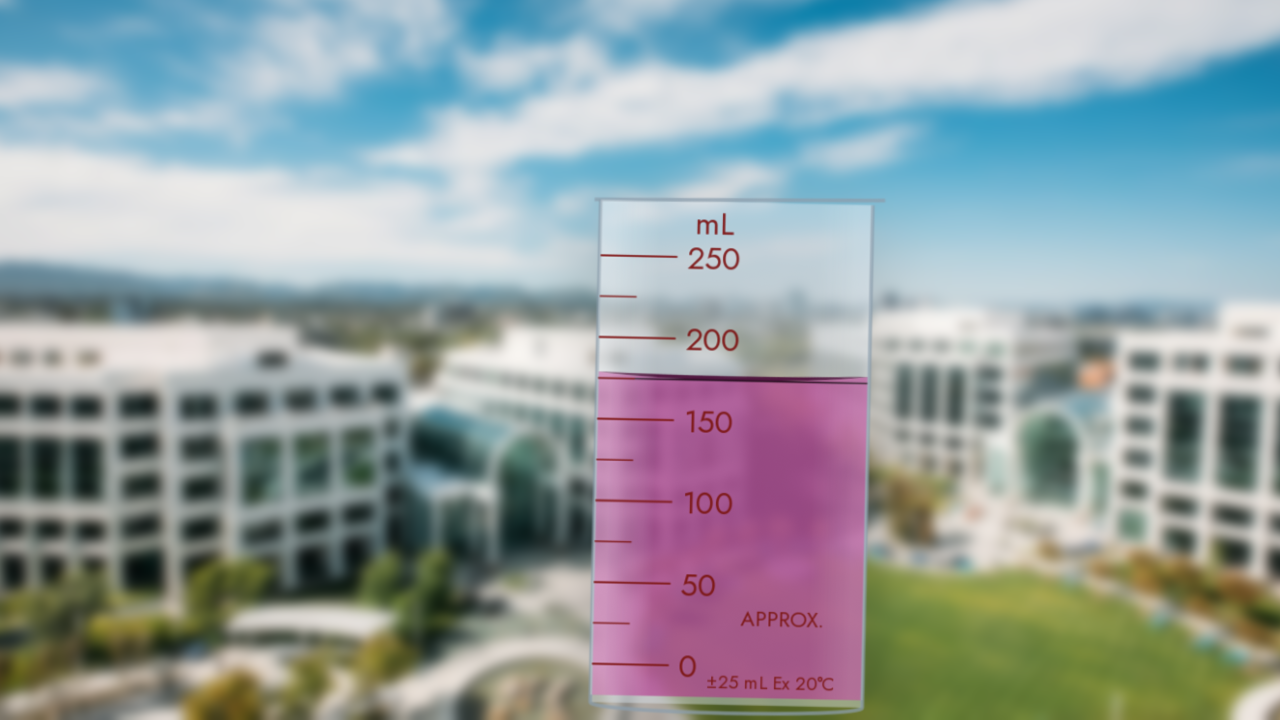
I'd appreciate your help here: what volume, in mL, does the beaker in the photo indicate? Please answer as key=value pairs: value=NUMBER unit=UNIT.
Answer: value=175 unit=mL
